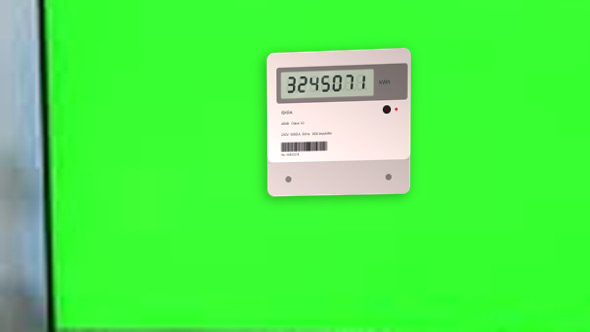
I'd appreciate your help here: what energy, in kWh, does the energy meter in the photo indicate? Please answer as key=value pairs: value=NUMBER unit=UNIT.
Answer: value=3245071 unit=kWh
